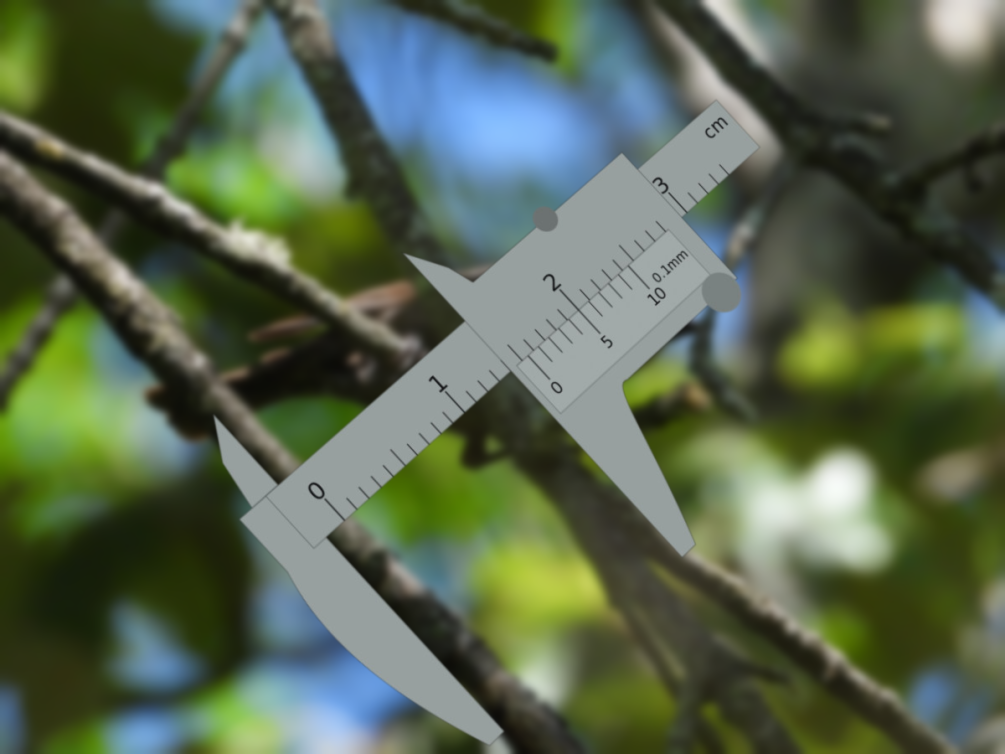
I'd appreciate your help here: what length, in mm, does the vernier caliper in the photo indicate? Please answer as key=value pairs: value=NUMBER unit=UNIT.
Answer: value=15.5 unit=mm
